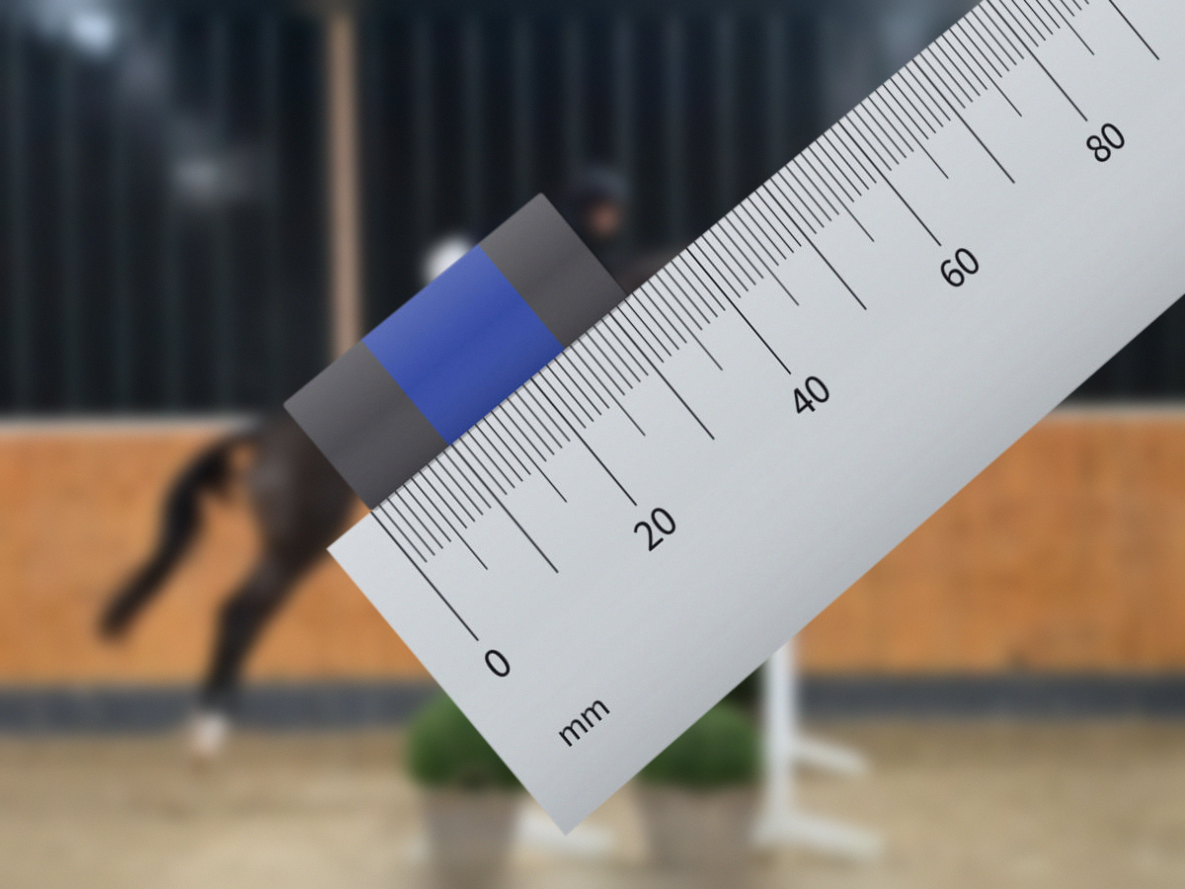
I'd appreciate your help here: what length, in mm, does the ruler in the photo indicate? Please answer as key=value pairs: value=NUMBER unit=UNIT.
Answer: value=32.5 unit=mm
